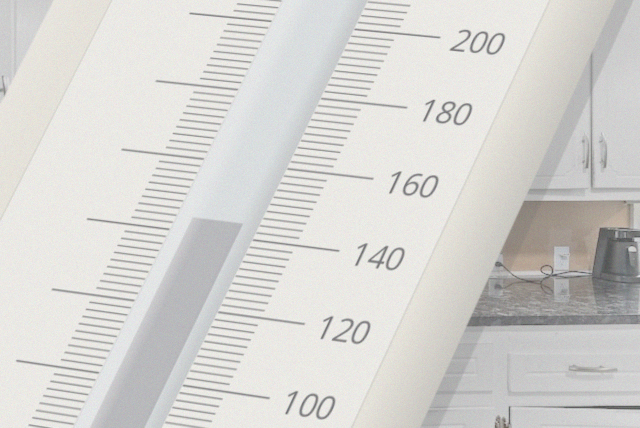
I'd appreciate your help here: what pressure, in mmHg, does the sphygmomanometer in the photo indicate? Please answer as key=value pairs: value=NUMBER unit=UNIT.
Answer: value=144 unit=mmHg
